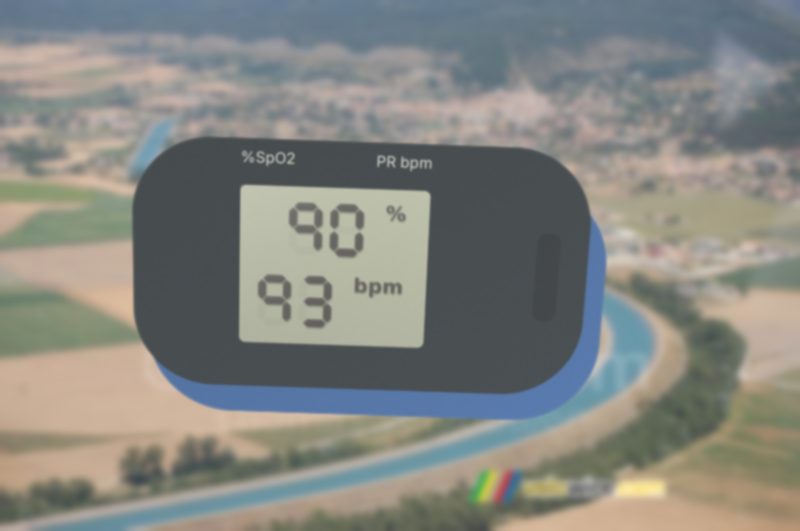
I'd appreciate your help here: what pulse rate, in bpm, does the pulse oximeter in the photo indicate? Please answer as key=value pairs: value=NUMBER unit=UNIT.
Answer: value=93 unit=bpm
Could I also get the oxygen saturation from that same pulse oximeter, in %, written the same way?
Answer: value=90 unit=%
